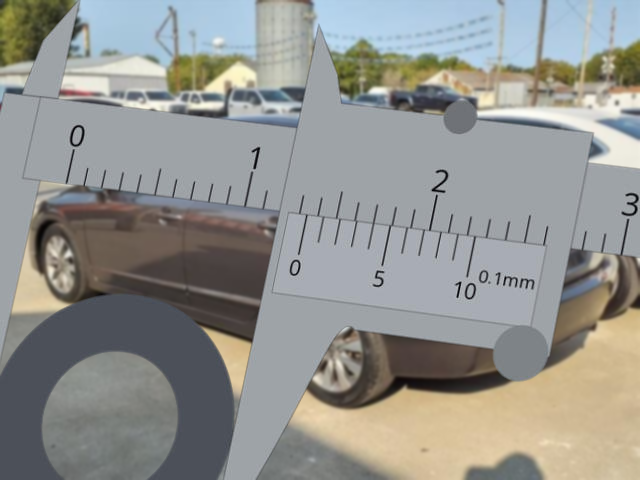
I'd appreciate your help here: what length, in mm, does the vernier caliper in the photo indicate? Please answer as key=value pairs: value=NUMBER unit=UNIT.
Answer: value=13.4 unit=mm
